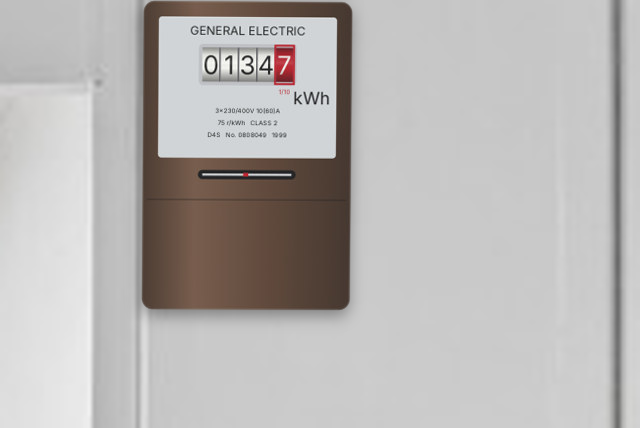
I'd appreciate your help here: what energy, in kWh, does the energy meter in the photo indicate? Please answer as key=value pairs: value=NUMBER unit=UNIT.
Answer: value=134.7 unit=kWh
